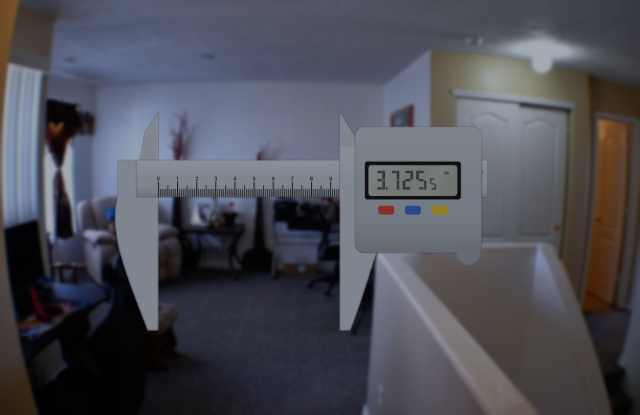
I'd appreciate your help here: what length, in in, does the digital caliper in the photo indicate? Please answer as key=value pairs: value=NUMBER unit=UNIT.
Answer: value=3.7255 unit=in
